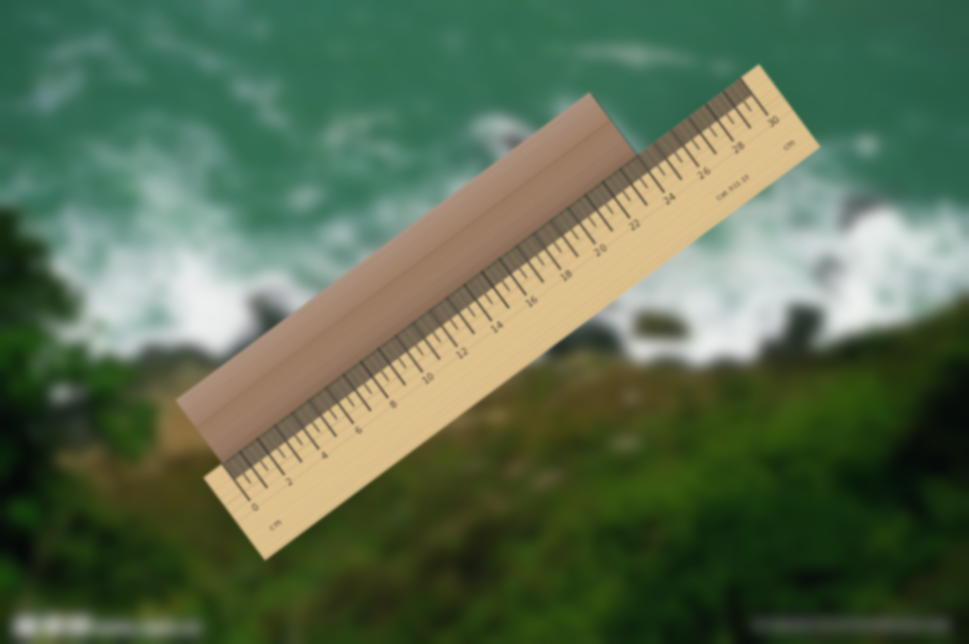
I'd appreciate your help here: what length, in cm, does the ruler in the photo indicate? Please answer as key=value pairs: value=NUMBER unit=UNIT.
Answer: value=24 unit=cm
